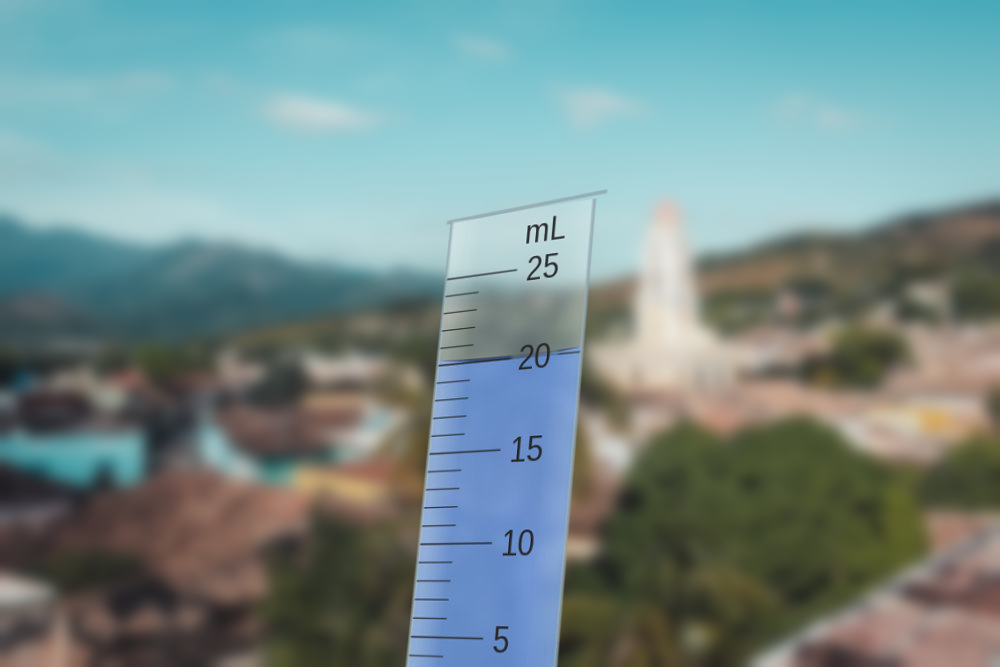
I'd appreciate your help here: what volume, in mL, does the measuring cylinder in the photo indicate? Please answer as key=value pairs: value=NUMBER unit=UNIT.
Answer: value=20 unit=mL
